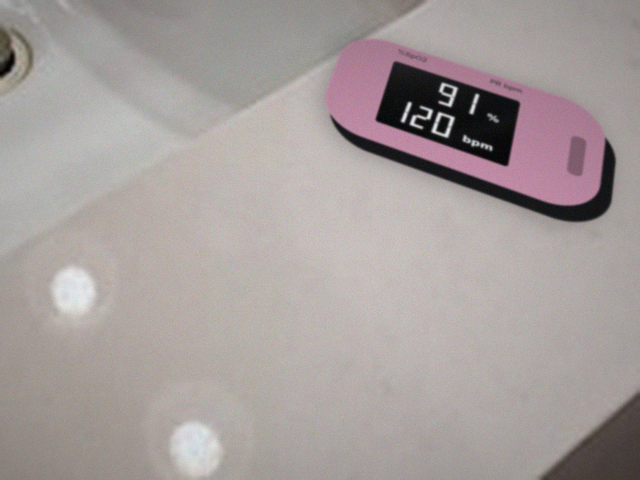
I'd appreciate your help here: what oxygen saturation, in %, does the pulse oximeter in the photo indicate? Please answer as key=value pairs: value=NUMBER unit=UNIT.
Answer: value=91 unit=%
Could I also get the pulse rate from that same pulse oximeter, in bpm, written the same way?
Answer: value=120 unit=bpm
